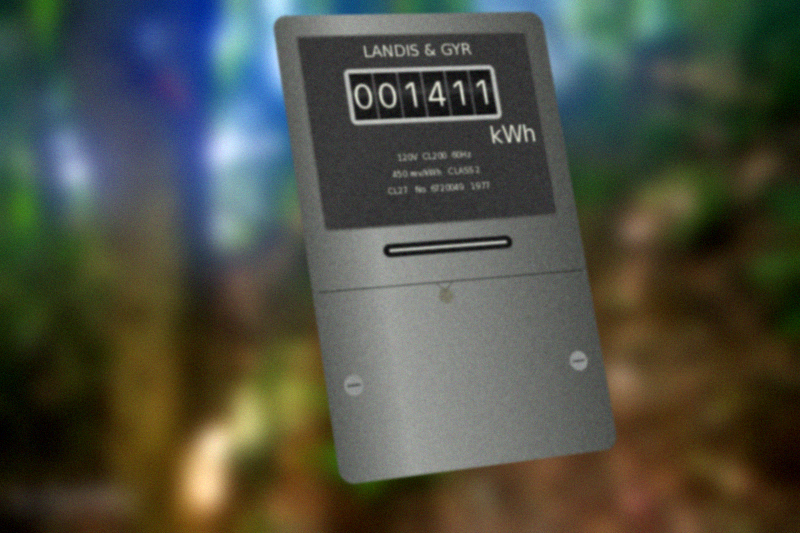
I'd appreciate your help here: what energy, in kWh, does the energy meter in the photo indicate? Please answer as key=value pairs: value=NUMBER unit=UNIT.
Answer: value=1411 unit=kWh
